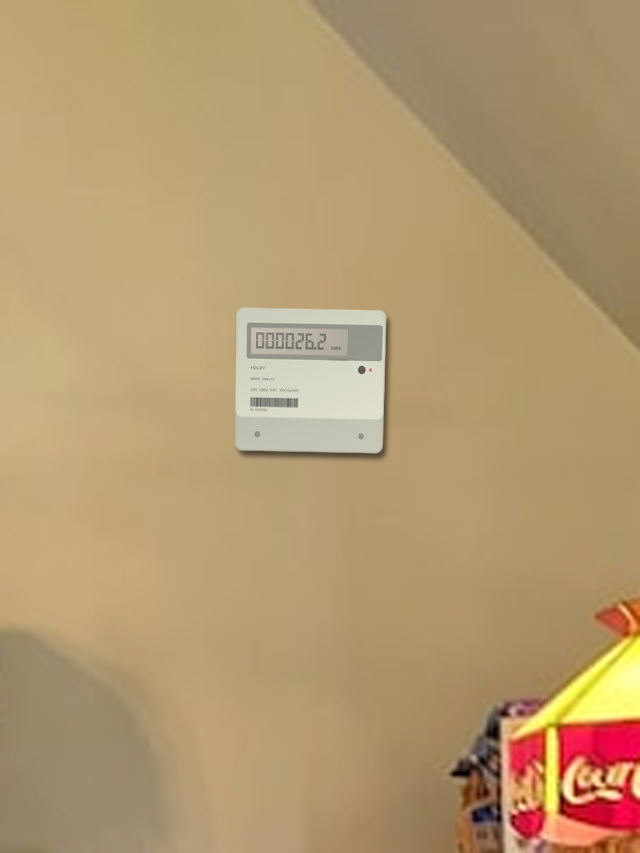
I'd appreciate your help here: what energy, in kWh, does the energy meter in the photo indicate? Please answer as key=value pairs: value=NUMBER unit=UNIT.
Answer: value=26.2 unit=kWh
